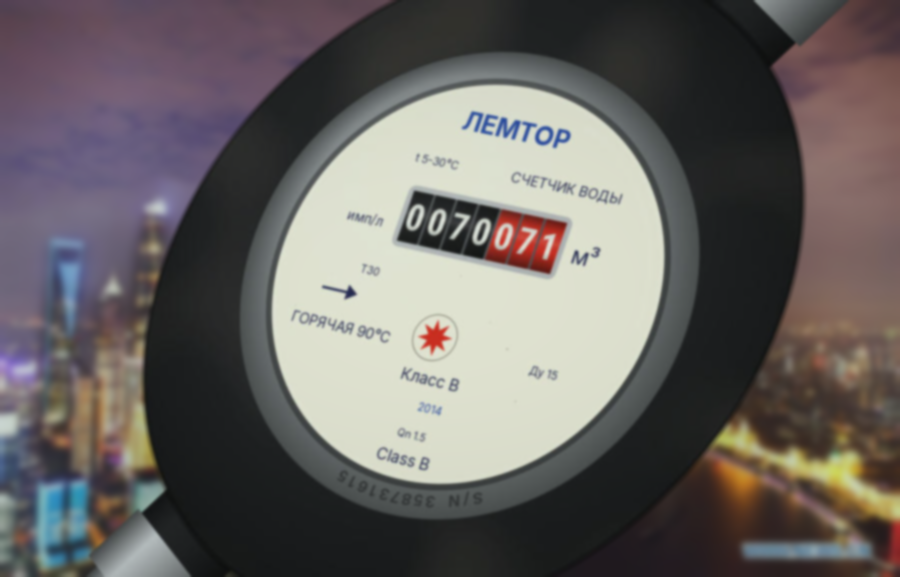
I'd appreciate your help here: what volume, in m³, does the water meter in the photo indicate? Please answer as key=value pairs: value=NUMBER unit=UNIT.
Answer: value=70.071 unit=m³
